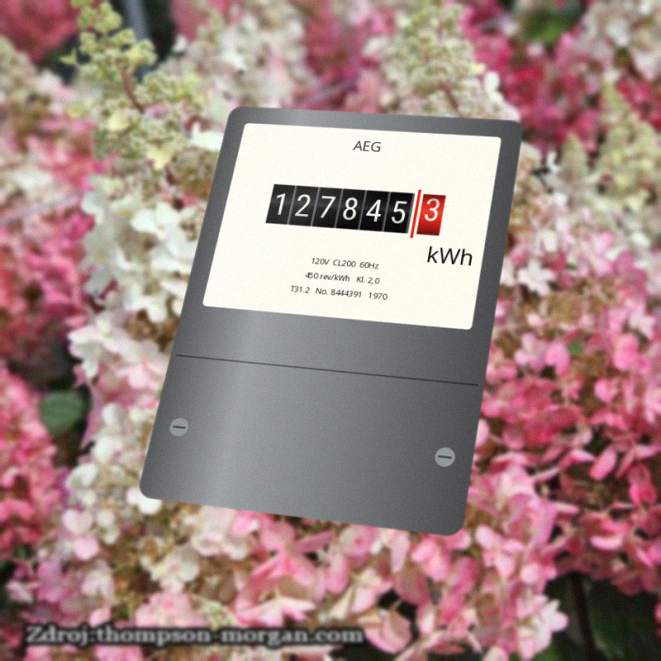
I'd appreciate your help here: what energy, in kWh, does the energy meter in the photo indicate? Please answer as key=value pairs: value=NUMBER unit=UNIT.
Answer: value=127845.3 unit=kWh
